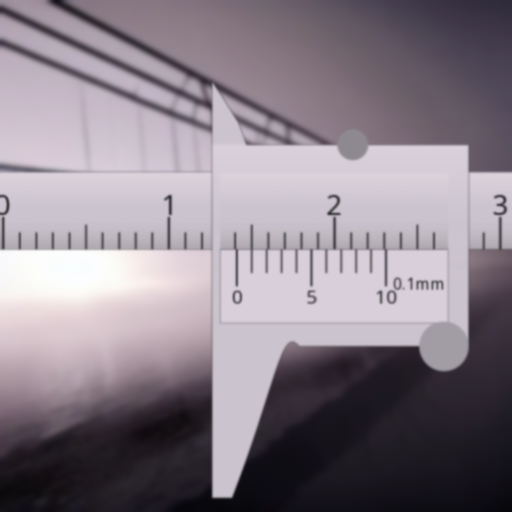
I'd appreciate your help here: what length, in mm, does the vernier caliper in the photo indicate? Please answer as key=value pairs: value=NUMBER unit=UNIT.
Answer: value=14.1 unit=mm
